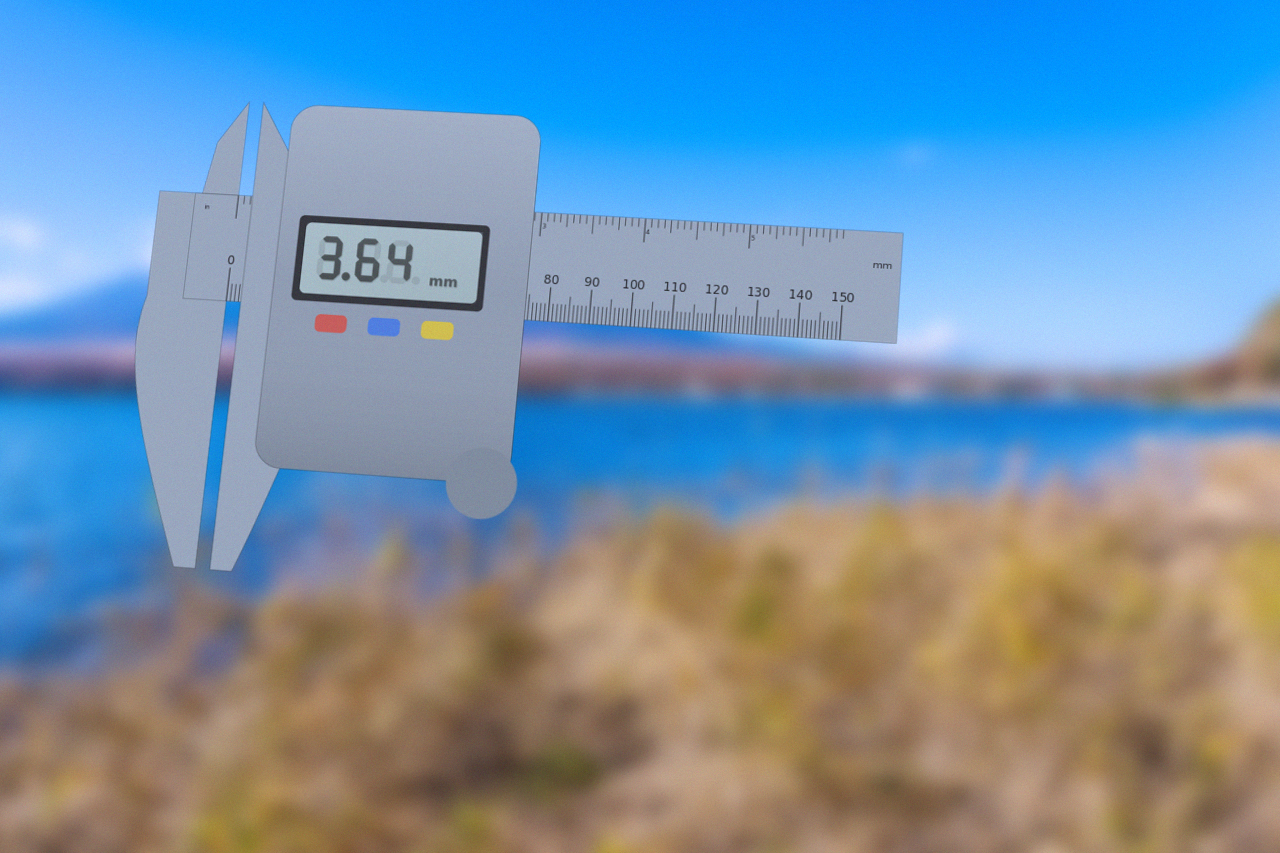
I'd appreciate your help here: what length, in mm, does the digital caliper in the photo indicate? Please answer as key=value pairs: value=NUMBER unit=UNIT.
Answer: value=3.64 unit=mm
